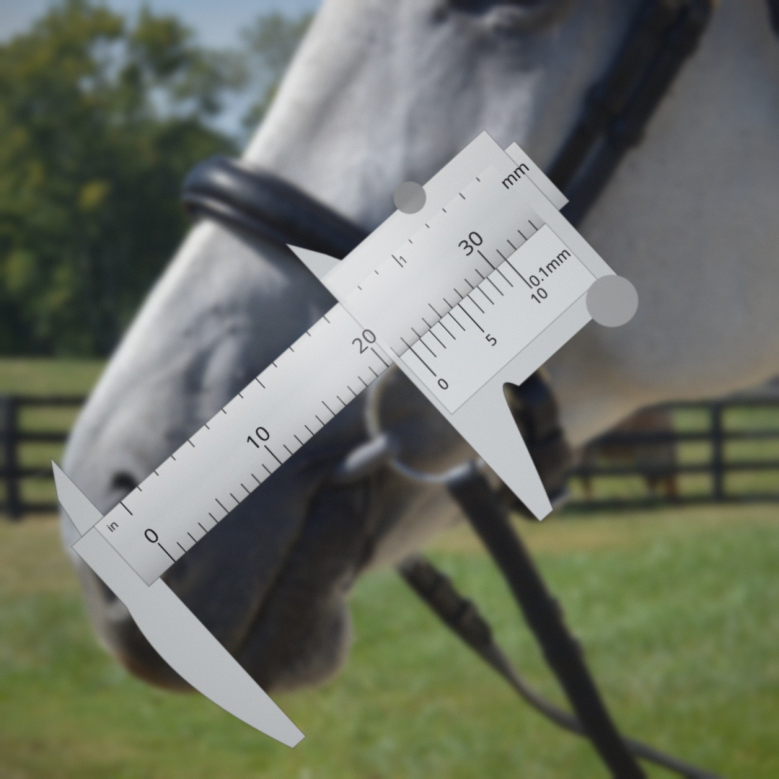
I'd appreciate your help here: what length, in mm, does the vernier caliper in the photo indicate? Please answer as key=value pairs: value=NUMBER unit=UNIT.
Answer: value=22.0 unit=mm
